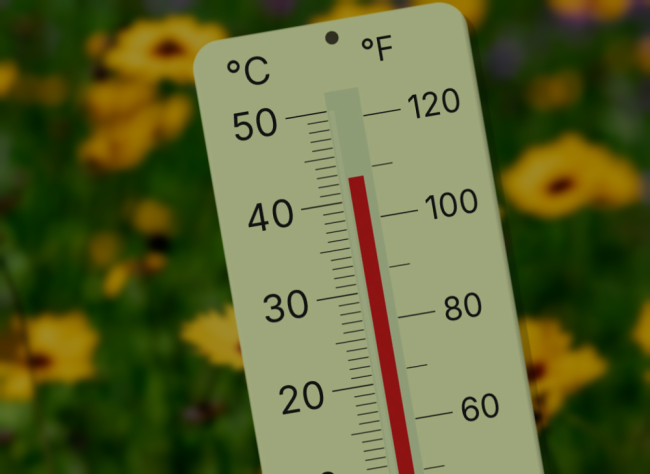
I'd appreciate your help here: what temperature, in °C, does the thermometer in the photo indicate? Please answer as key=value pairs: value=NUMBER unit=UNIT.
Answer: value=42.5 unit=°C
